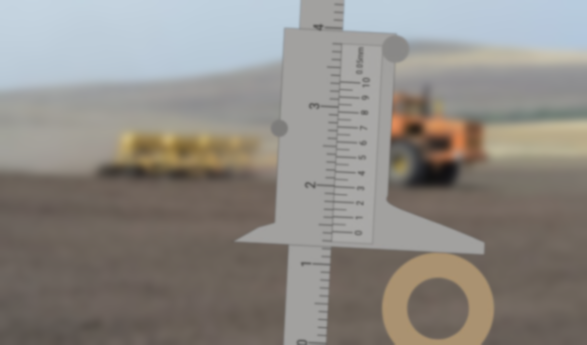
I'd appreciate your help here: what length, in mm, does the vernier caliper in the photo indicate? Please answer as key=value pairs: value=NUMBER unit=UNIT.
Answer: value=14.2 unit=mm
